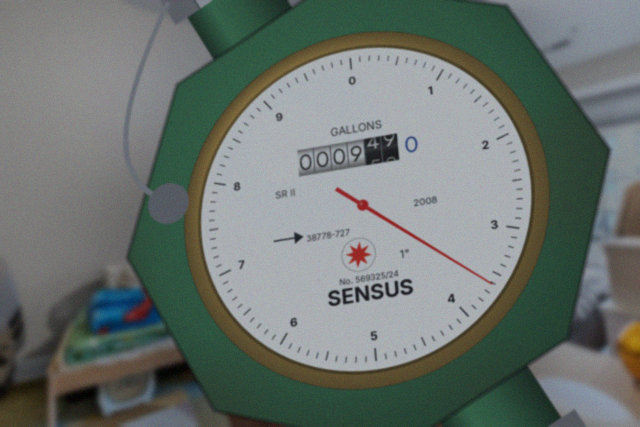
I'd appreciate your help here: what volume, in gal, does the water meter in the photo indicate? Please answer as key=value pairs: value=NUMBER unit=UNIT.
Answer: value=9493.6 unit=gal
